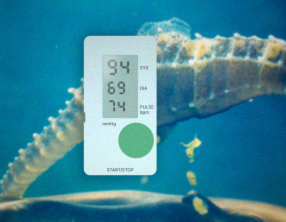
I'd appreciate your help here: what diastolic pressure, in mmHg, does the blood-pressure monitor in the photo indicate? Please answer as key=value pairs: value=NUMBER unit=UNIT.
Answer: value=69 unit=mmHg
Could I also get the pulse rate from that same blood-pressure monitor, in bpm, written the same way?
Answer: value=74 unit=bpm
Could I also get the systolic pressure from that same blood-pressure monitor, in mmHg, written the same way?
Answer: value=94 unit=mmHg
